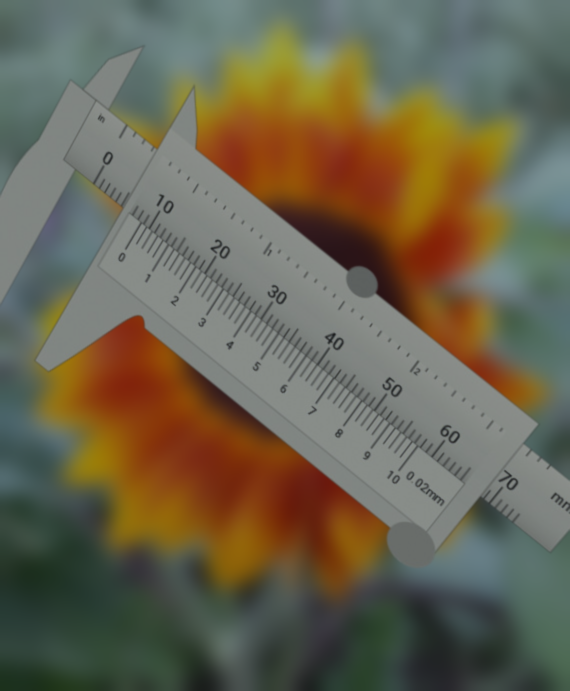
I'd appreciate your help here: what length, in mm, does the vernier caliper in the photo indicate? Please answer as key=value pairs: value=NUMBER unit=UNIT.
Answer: value=8.6 unit=mm
